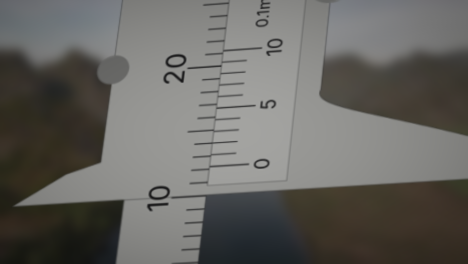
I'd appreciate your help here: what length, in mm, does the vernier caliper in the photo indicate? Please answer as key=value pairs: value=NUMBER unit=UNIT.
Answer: value=12.2 unit=mm
